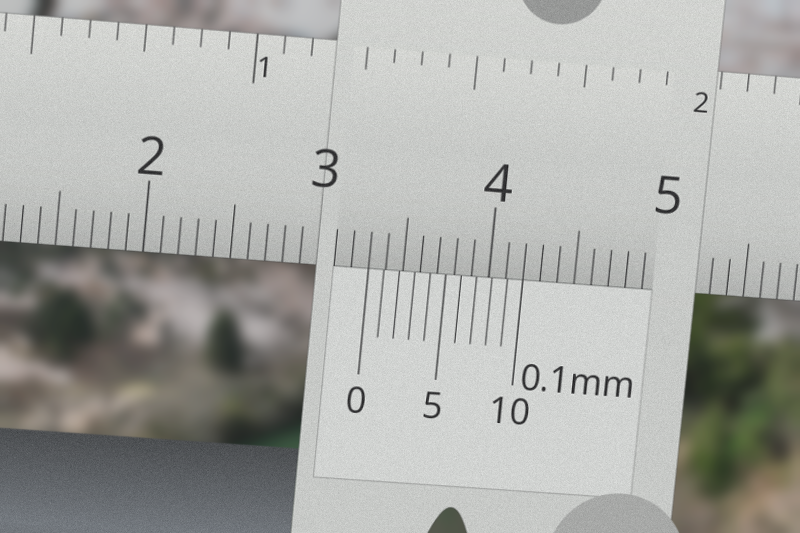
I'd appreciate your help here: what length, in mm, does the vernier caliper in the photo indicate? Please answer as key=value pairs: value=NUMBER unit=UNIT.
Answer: value=33.0 unit=mm
